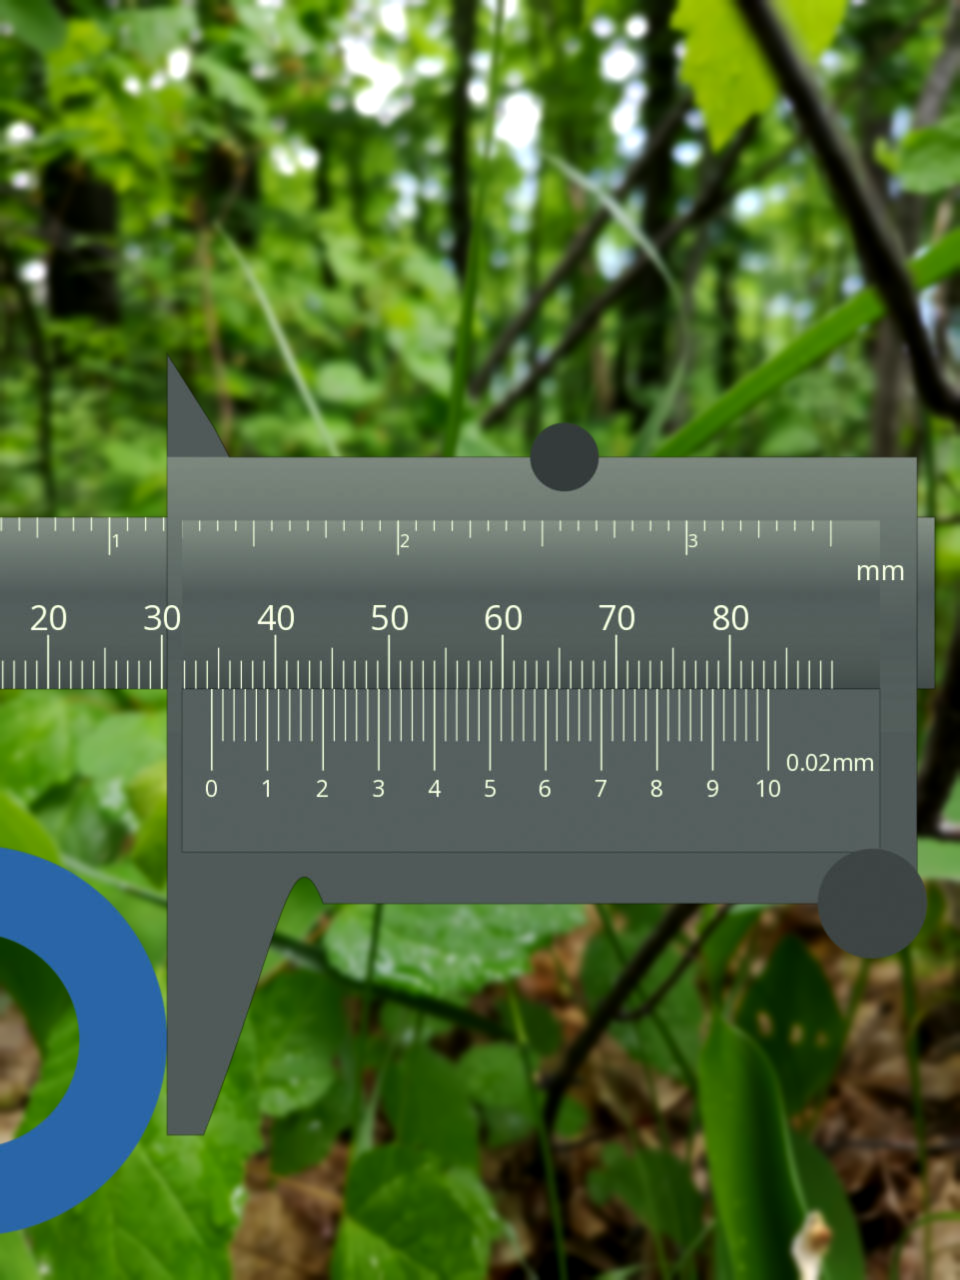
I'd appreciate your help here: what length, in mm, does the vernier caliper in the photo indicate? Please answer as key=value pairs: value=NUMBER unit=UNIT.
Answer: value=34.4 unit=mm
